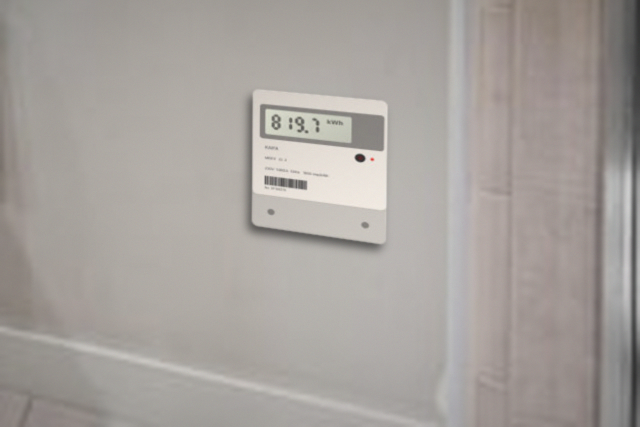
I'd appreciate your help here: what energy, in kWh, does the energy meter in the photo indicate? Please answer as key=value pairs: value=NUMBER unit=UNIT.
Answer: value=819.7 unit=kWh
